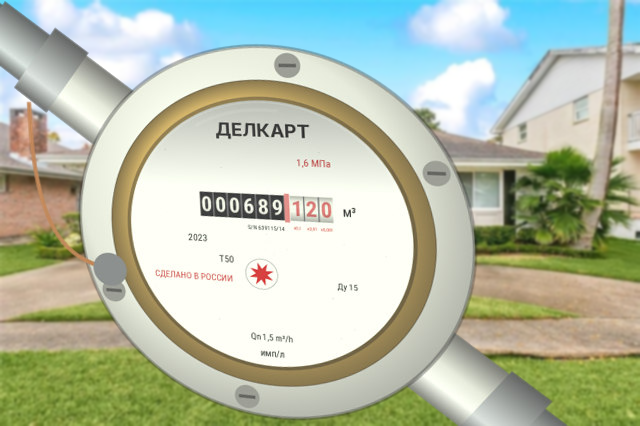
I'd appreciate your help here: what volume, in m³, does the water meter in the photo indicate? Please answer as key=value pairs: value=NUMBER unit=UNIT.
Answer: value=689.120 unit=m³
